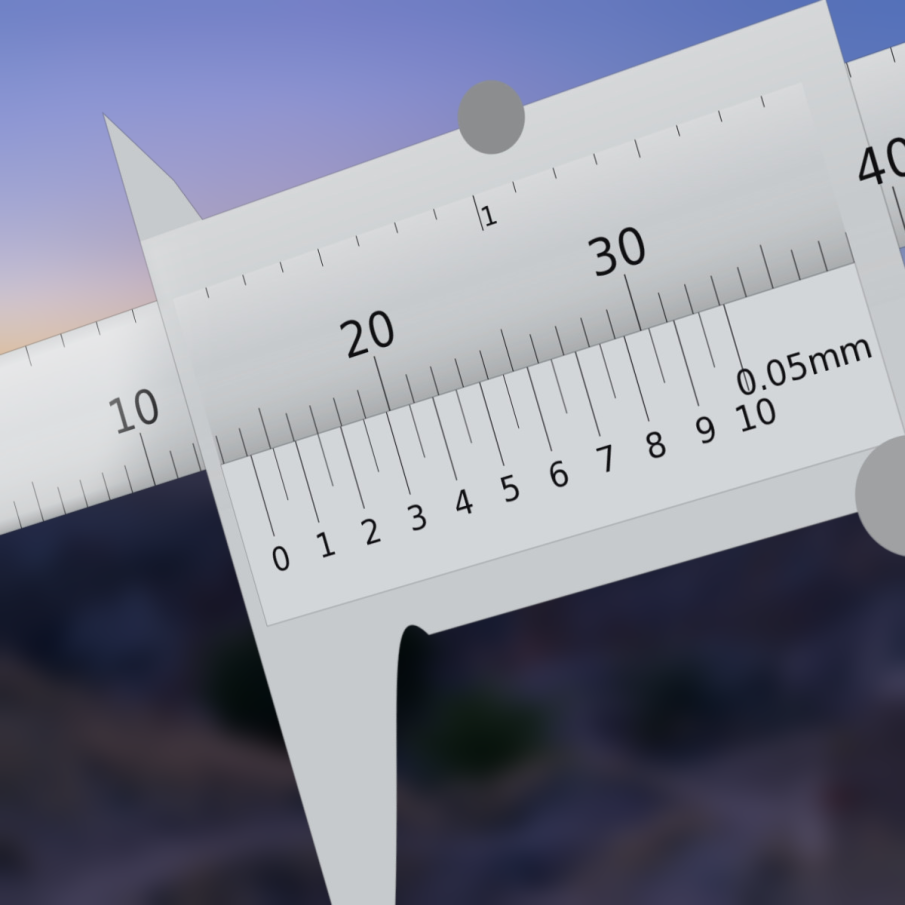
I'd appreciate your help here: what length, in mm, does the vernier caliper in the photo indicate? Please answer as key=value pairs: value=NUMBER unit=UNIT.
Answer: value=14.15 unit=mm
